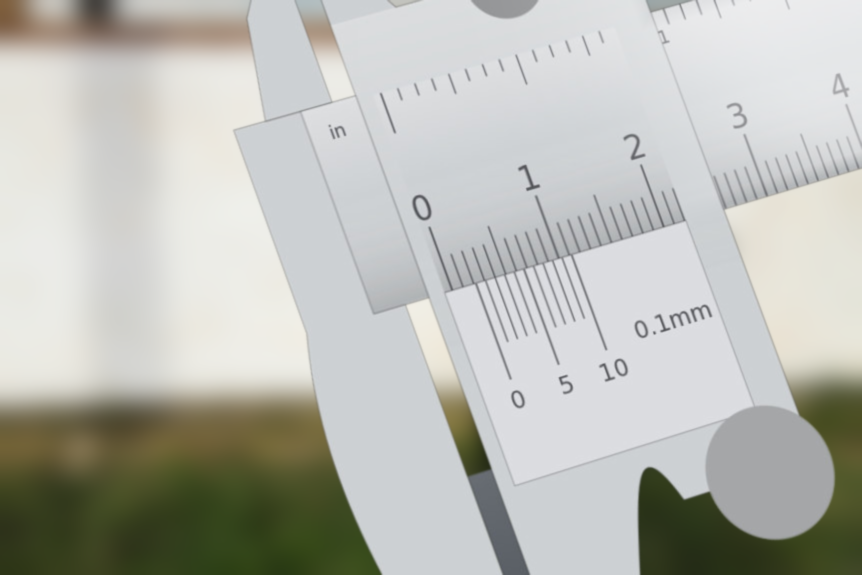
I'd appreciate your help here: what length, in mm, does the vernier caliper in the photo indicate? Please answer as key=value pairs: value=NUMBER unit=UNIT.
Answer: value=2.2 unit=mm
